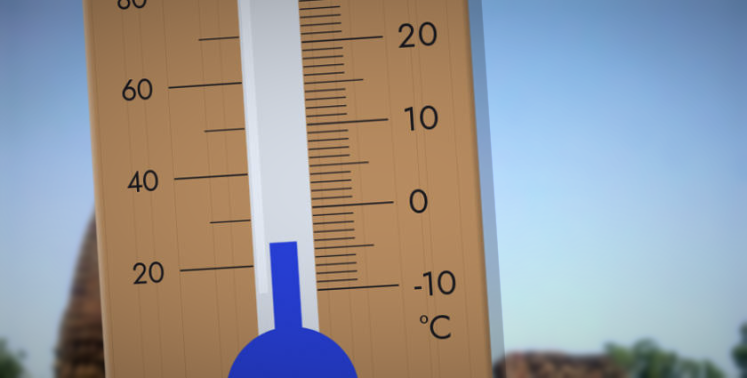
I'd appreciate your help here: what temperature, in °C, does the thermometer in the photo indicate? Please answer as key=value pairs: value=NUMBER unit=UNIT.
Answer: value=-4 unit=°C
